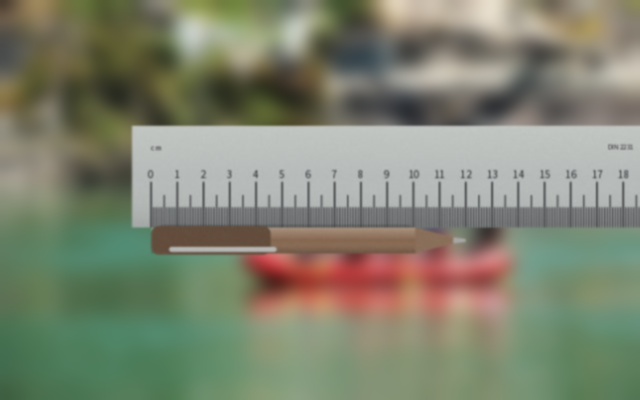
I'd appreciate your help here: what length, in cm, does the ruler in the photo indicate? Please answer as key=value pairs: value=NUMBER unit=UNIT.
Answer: value=12 unit=cm
